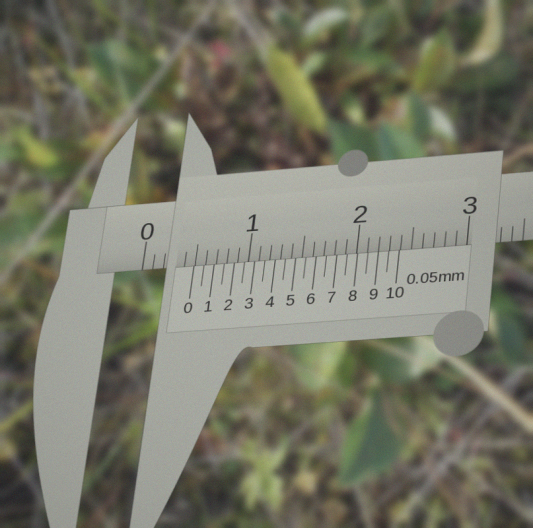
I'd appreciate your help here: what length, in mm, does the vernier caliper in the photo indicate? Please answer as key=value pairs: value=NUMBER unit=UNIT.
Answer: value=4.9 unit=mm
